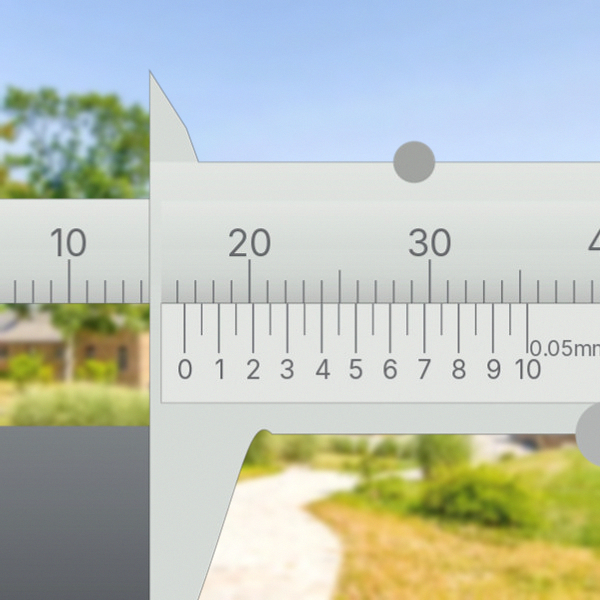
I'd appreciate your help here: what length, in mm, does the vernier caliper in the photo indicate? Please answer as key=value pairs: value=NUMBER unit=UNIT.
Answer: value=16.4 unit=mm
